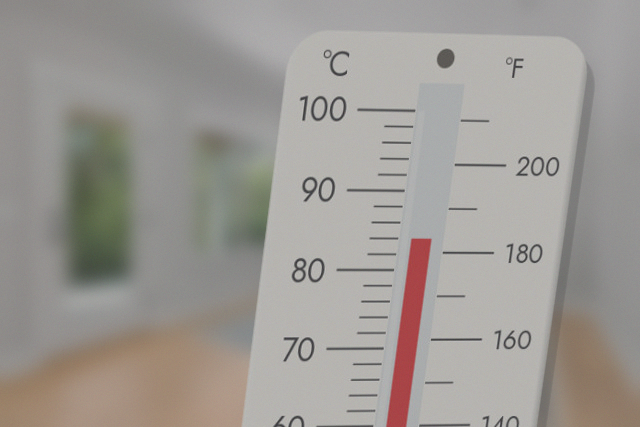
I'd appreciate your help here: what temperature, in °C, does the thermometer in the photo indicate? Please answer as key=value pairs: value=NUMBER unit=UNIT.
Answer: value=84 unit=°C
